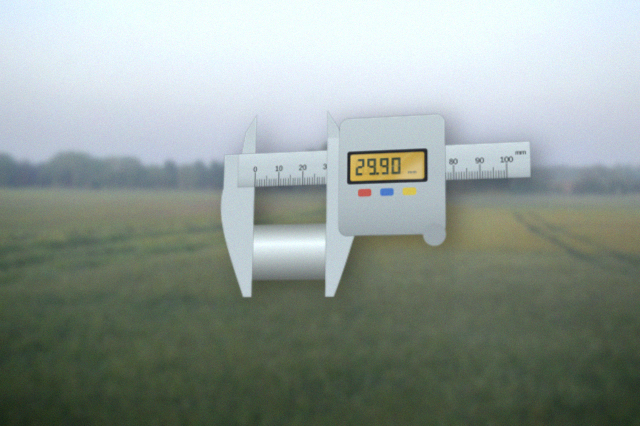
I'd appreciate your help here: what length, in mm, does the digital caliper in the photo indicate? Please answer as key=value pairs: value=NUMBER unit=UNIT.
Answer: value=29.90 unit=mm
